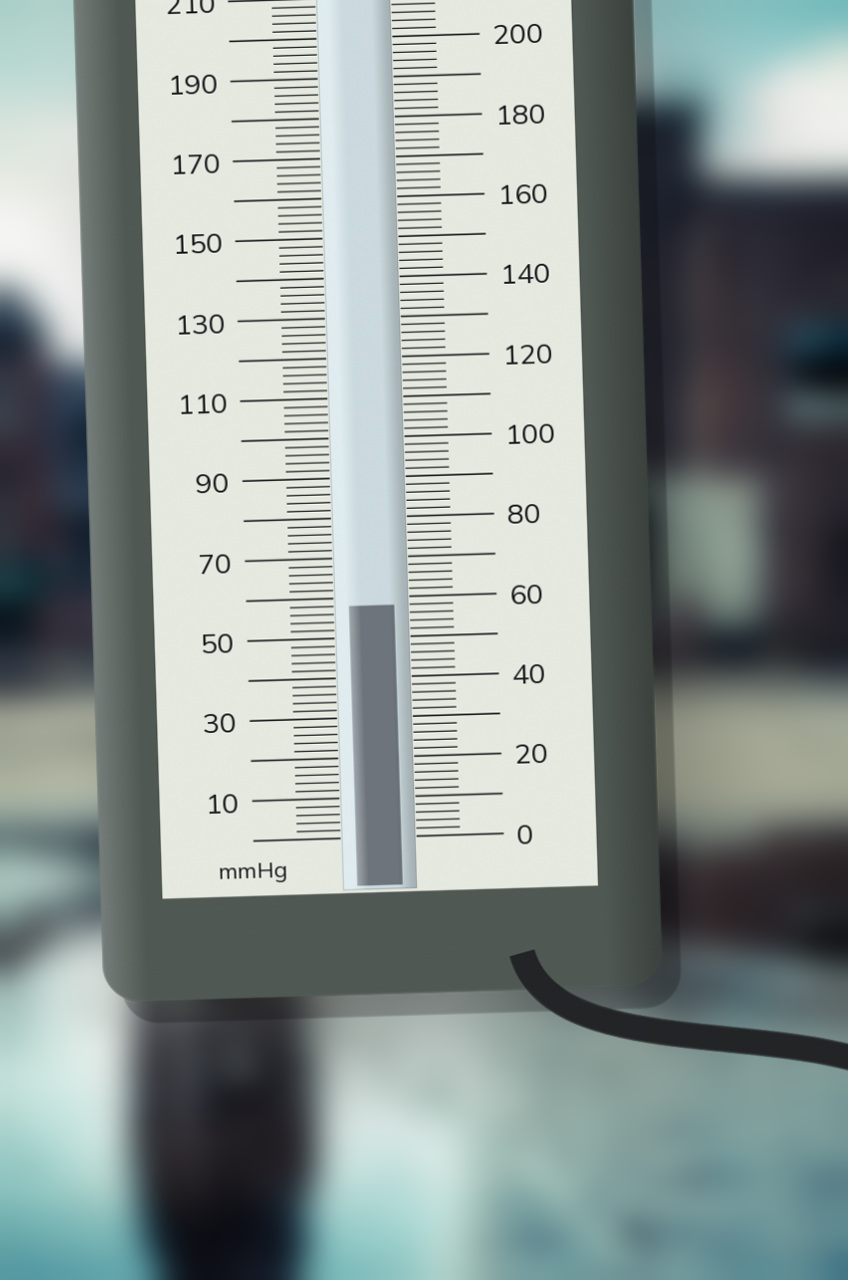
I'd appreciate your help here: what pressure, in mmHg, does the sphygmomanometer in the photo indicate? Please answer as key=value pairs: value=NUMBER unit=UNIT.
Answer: value=58 unit=mmHg
